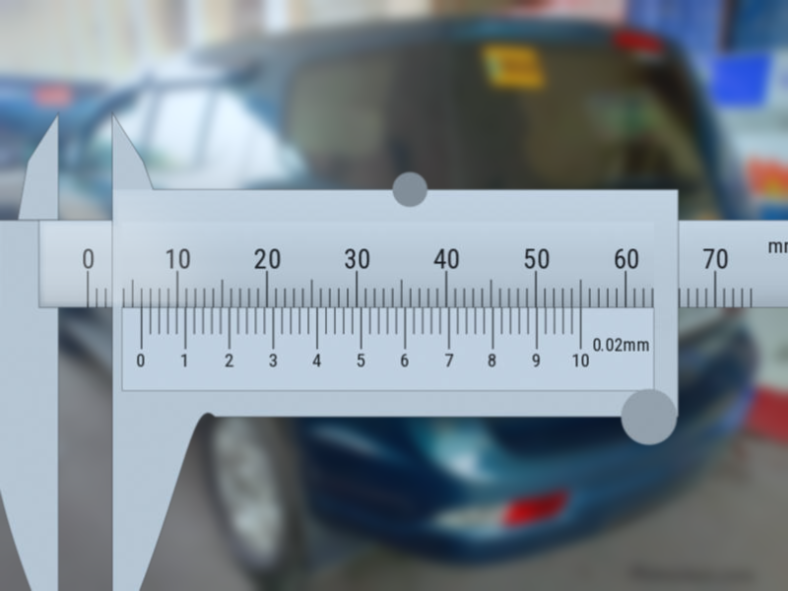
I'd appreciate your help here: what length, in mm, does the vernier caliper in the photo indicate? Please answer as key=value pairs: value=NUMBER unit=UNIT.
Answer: value=6.0 unit=mm
